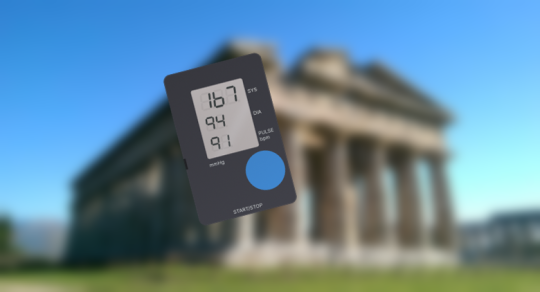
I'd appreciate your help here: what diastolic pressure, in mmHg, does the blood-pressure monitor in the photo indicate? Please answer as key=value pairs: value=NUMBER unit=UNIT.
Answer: value=94 unit=mmHg
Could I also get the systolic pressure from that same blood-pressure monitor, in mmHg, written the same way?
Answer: value=167 unit=mmHg
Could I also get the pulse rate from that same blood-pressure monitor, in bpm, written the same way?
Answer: value=91 unit=bpm
